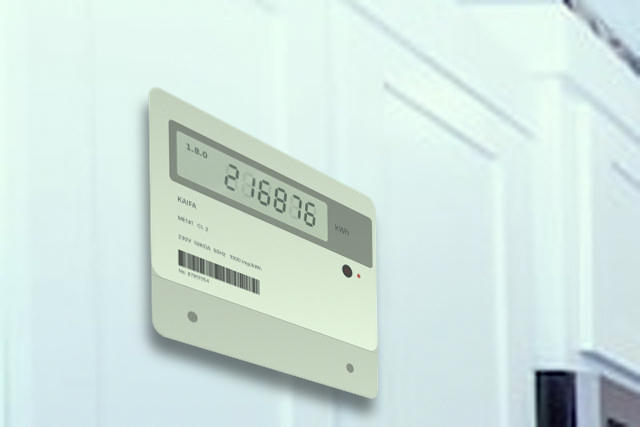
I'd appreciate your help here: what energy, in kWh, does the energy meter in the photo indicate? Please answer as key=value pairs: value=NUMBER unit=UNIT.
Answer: value=216876 unit=kWh
